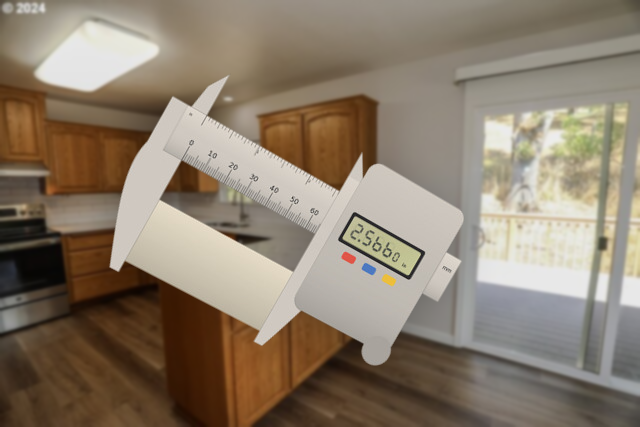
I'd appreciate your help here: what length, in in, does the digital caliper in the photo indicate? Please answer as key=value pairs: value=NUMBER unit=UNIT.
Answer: value=2.5660 unit=in
